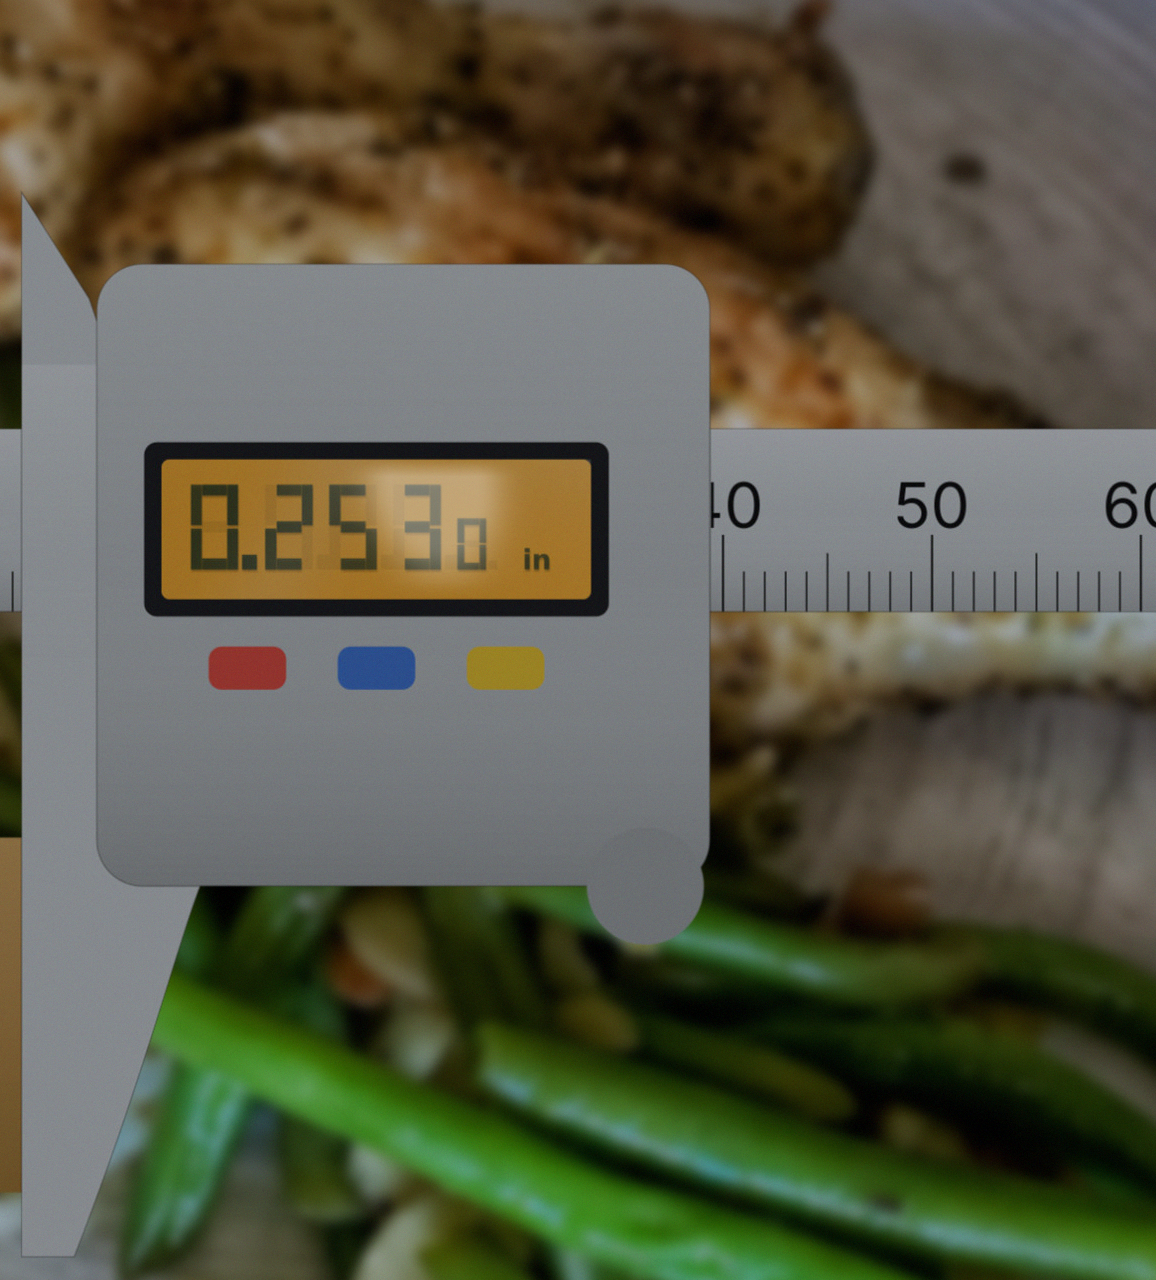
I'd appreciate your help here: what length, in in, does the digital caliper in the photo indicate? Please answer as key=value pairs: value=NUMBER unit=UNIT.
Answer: value=0.2530 unit=in
